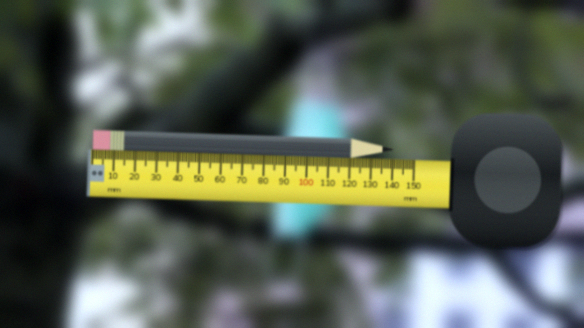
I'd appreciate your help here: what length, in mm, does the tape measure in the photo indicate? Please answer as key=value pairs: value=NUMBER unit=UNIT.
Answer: value=140 unit=mm
